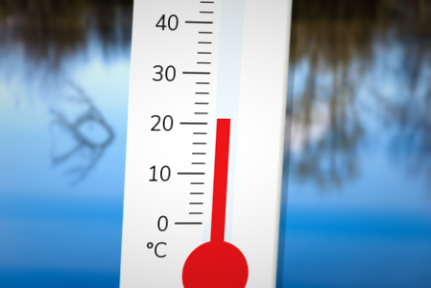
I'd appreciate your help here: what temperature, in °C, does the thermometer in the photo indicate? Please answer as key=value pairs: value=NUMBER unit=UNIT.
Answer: value=21 unit=°C
